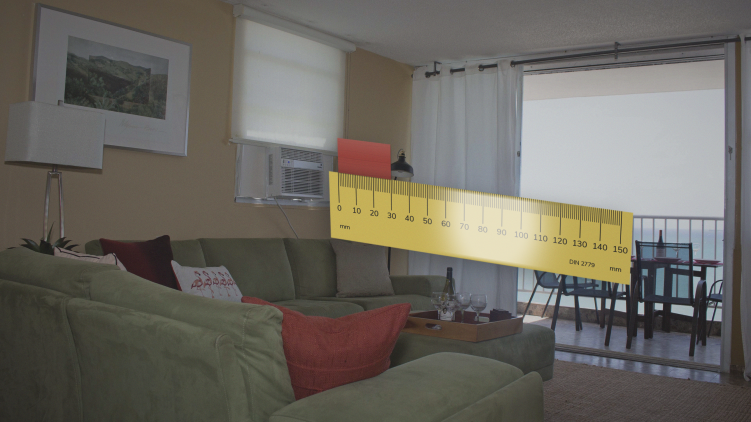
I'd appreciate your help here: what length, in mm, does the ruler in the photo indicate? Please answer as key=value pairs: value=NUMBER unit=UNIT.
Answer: value=30 unit=mm
